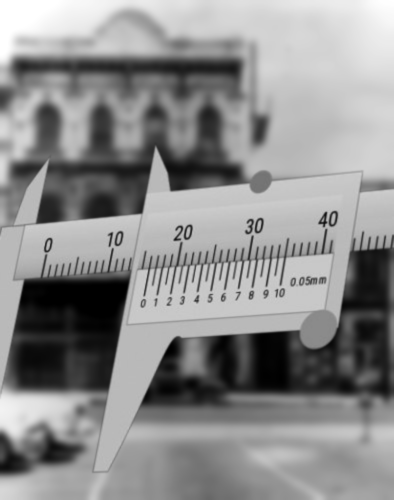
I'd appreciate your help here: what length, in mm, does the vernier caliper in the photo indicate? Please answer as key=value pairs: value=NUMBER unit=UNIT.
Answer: value=16.0 unit=mm
